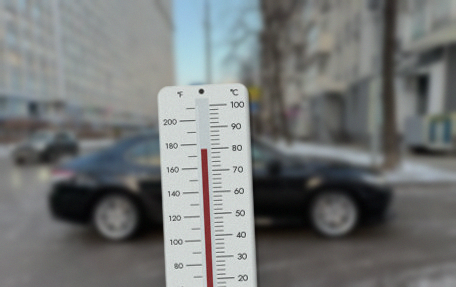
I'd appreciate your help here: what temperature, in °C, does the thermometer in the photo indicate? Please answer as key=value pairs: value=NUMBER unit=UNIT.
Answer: value=80 unit=°C
